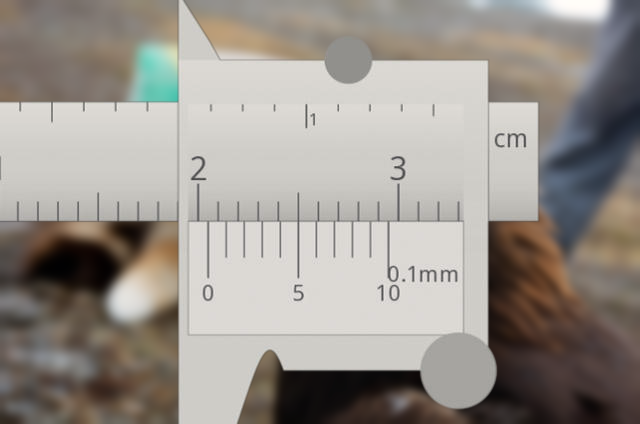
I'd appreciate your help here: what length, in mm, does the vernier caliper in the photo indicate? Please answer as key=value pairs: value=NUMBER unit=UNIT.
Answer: value=20.5 unit=mm
